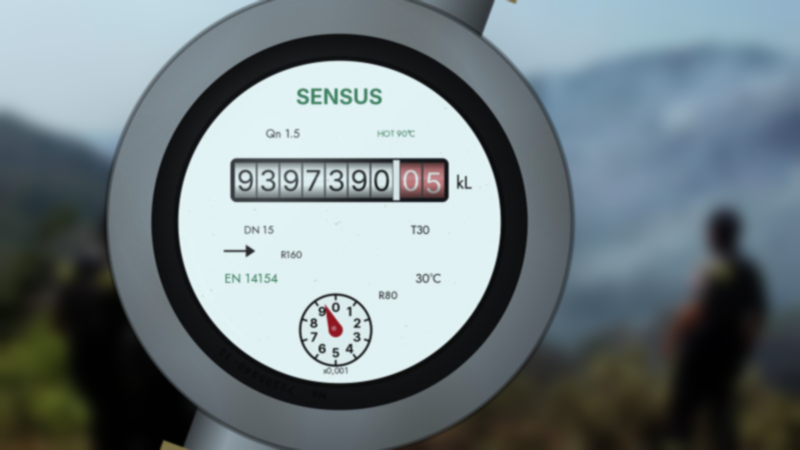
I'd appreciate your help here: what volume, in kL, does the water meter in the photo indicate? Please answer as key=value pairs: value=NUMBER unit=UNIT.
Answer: value=9397390.049 unit=kL
